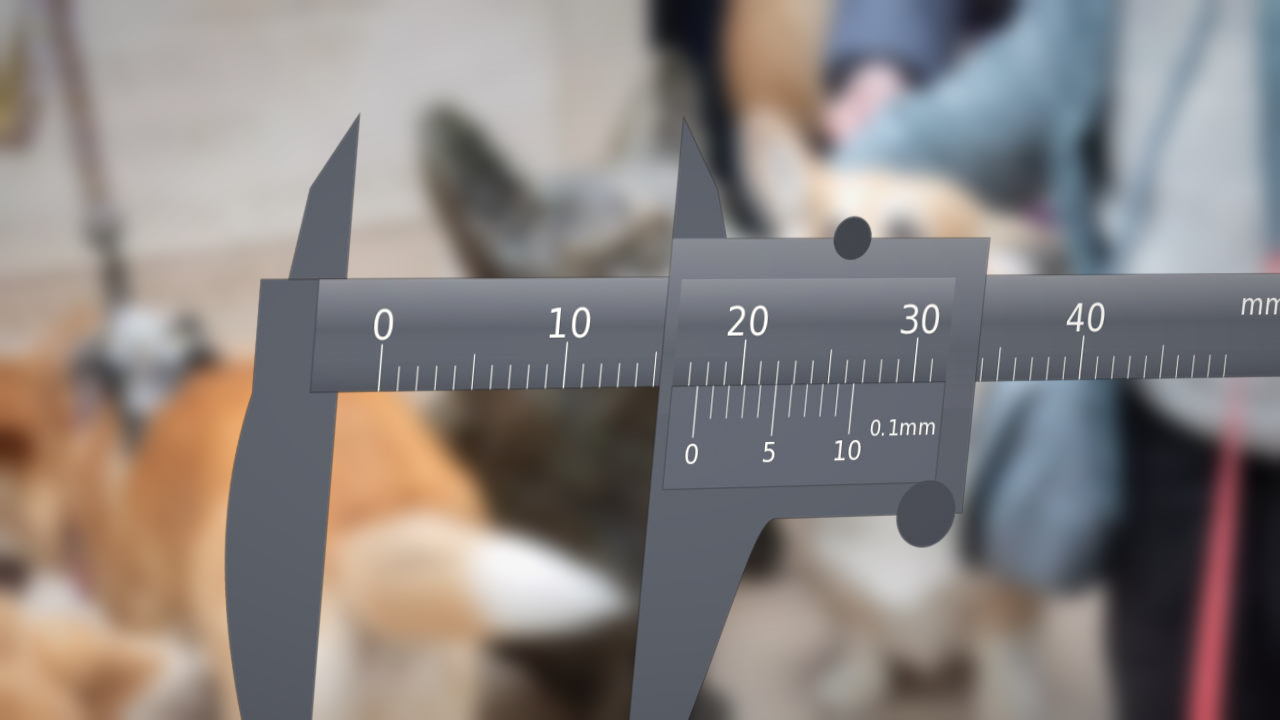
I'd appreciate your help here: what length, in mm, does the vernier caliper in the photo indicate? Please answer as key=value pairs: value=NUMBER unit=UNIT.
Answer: value=17.5 unit=mm
